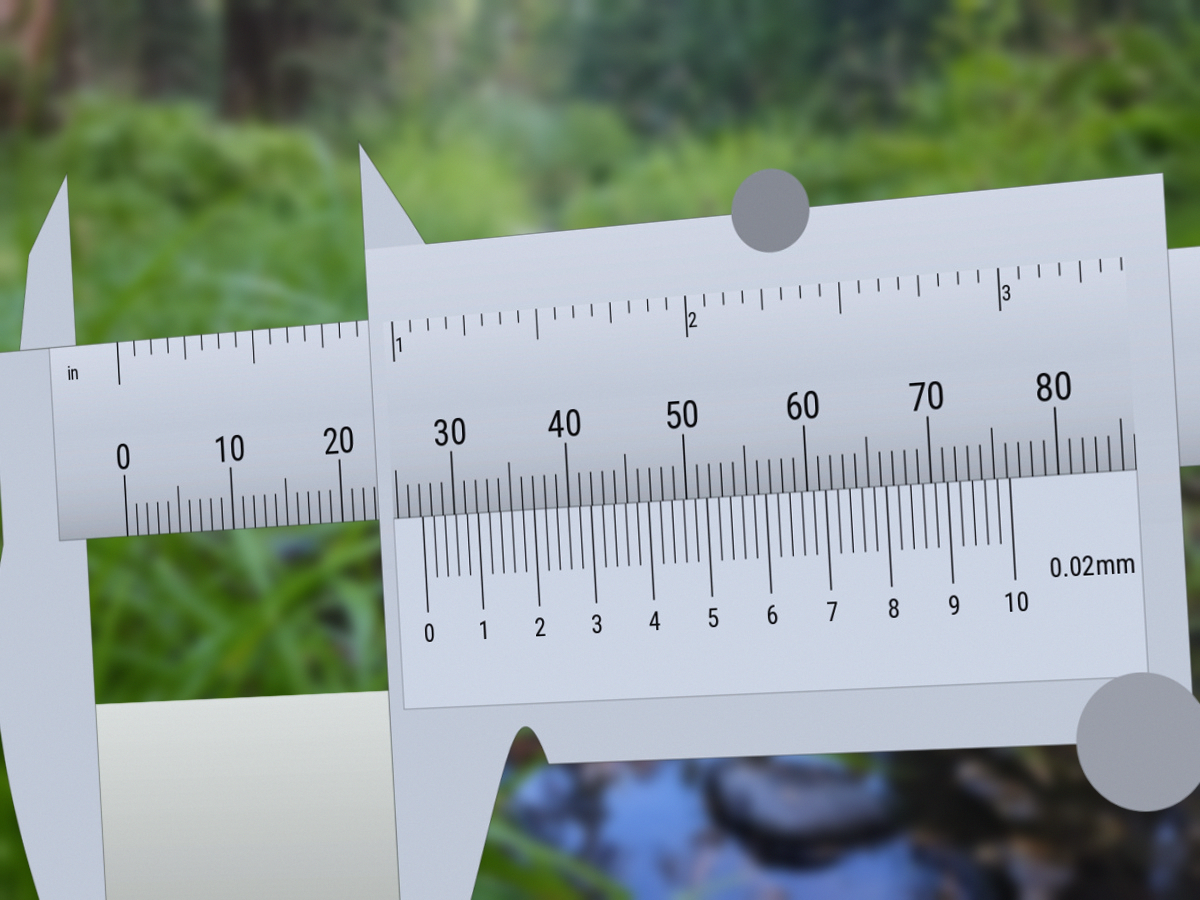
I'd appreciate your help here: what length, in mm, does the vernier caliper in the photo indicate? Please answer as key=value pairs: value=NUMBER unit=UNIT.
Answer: value=27.2 unit=mm
